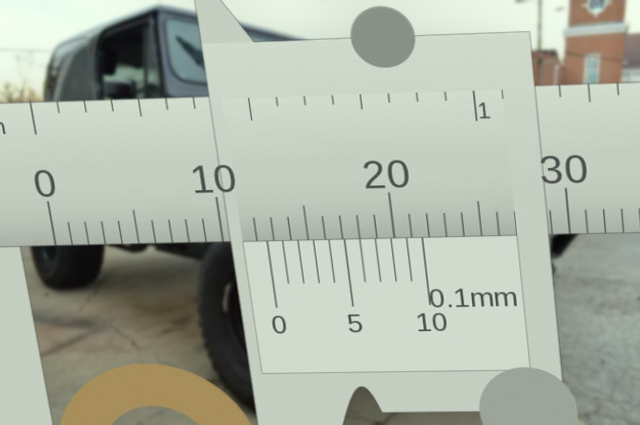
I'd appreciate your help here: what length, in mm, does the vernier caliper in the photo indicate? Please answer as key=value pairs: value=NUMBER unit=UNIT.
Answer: value=12.6 unit=mm
